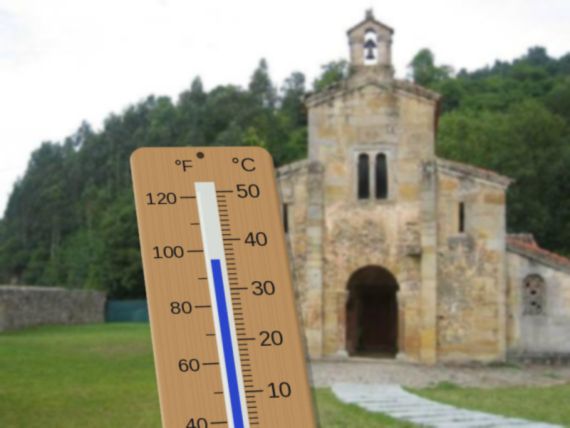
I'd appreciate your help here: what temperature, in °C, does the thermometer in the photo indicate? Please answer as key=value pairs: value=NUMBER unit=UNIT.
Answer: value=36 unit=°C
